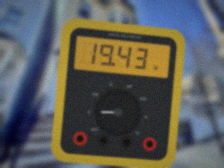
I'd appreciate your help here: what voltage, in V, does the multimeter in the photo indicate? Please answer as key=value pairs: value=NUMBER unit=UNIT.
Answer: value=19.43 unit=V
